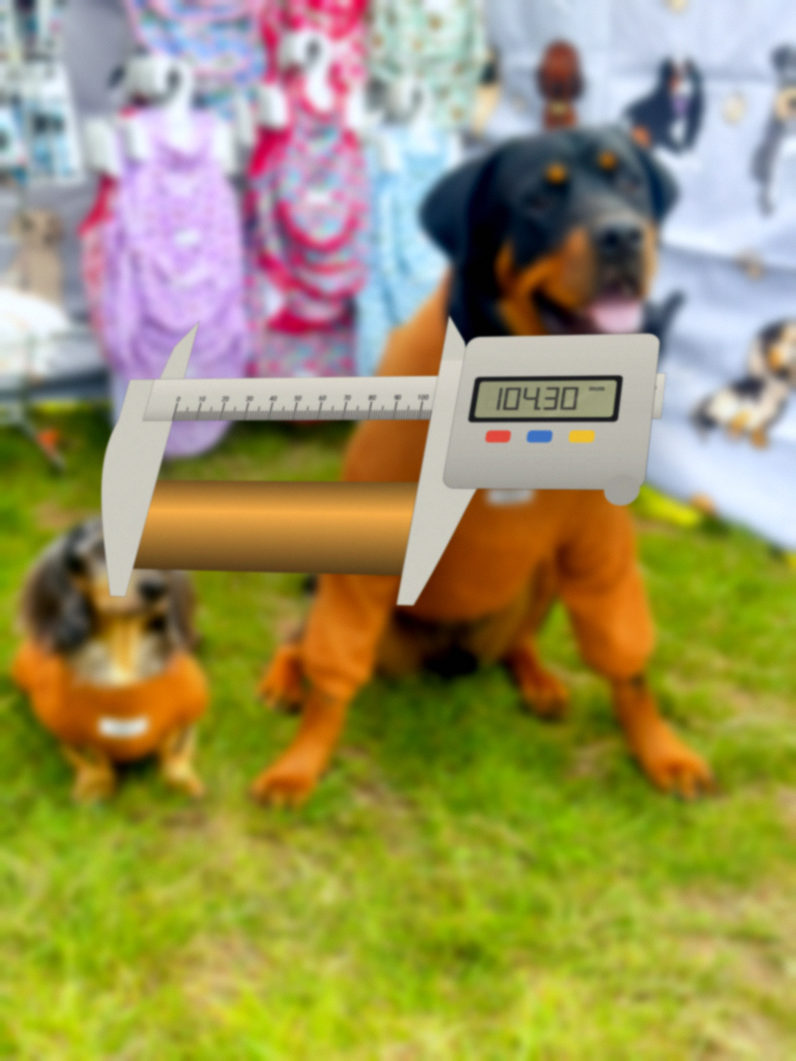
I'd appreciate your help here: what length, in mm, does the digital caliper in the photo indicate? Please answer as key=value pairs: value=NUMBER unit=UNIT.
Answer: value=104.30 unit=mm
